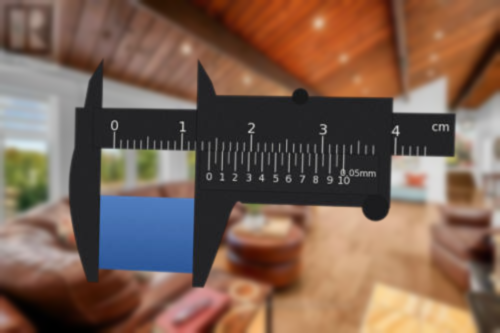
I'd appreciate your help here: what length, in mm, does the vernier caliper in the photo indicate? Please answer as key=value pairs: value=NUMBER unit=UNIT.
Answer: value=14.0 unit=mm
